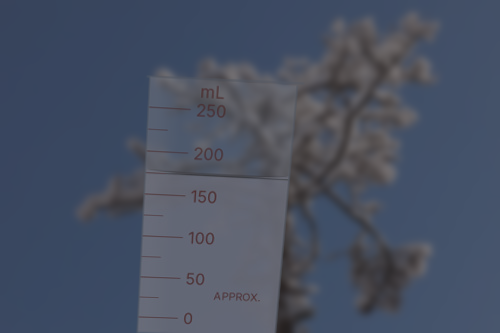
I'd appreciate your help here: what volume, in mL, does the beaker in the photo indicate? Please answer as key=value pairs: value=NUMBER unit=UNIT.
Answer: value=175 unit=mL
